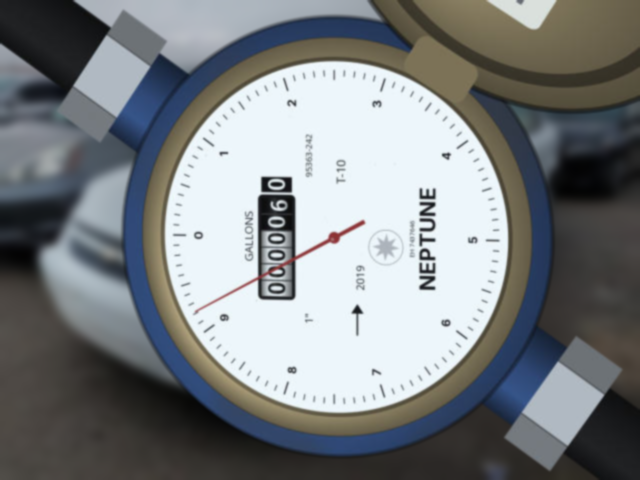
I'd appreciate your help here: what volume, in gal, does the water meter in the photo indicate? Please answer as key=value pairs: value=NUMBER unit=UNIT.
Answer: value=59.2 unit=gal
